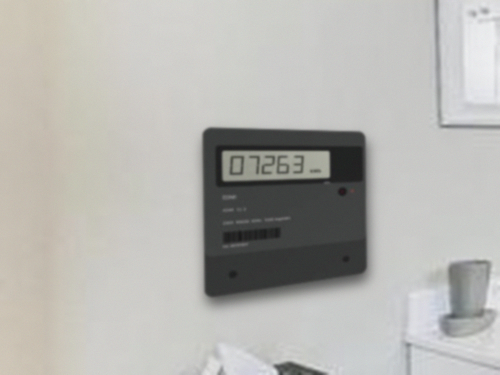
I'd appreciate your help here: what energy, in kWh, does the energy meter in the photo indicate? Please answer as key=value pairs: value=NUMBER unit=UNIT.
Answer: value=7263 unit=kWh
